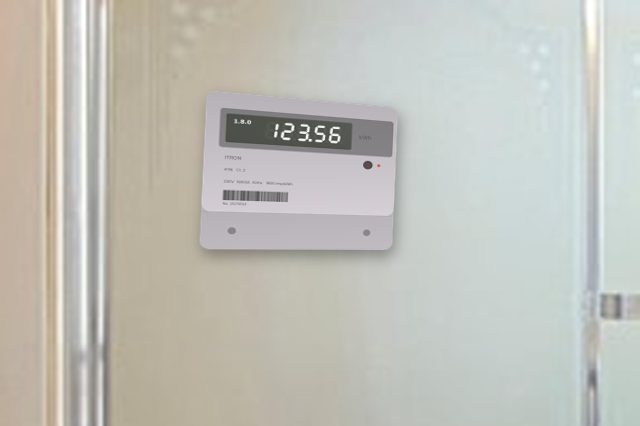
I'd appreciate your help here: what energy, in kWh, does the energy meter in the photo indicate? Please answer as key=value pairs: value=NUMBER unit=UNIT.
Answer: value=123.56 unit=kWh
